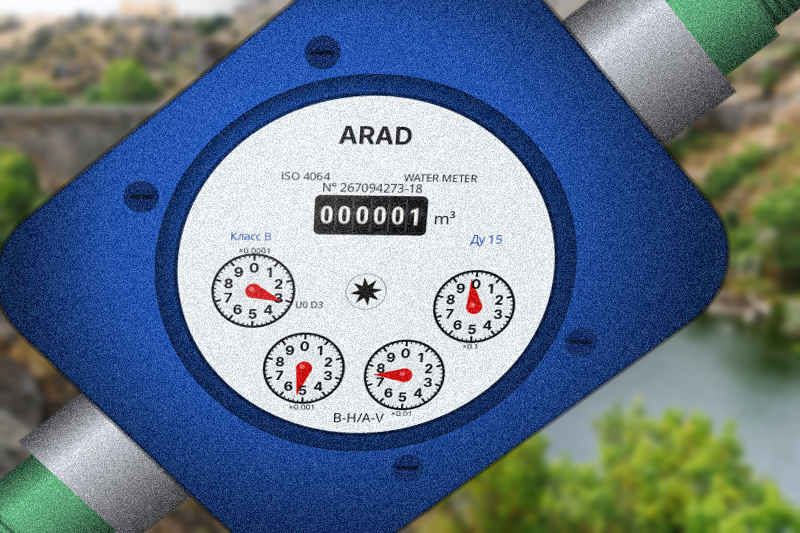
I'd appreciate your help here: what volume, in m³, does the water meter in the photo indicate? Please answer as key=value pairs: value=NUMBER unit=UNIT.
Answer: value=0.9753 unit=m³
